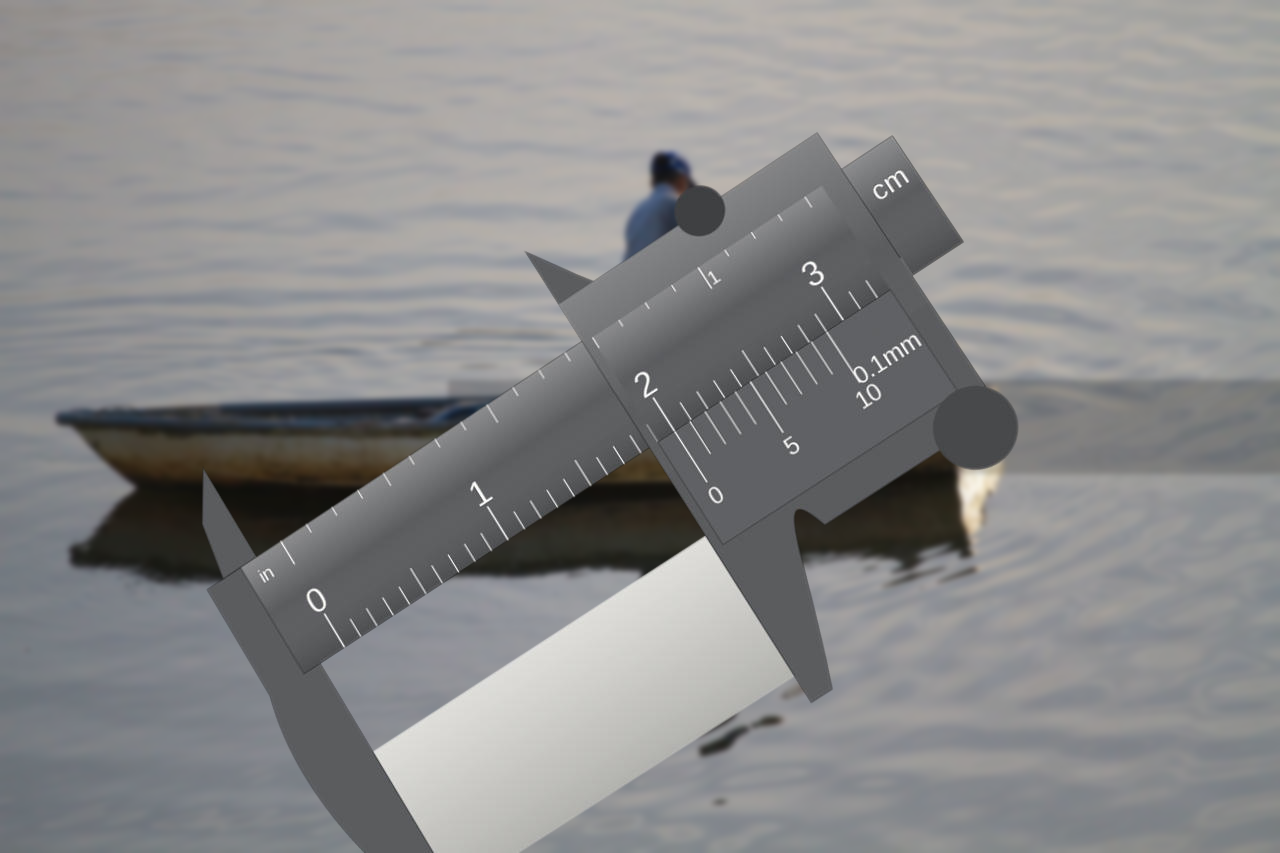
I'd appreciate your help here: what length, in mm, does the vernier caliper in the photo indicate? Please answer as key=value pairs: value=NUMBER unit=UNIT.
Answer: value=20.0 unit=mm
